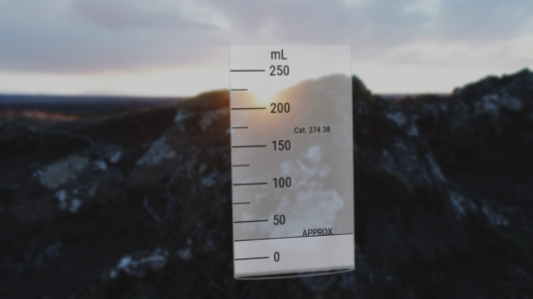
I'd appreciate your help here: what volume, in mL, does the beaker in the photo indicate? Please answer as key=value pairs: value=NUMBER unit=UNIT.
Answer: value=25 unit=mL
